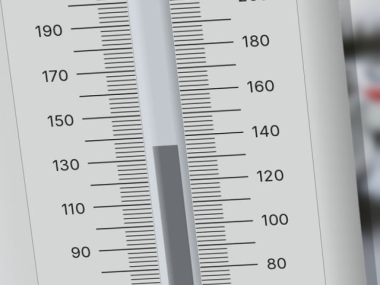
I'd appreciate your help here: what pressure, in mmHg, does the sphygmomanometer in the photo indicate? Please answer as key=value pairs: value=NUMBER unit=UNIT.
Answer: value=136 unit=mmHg
